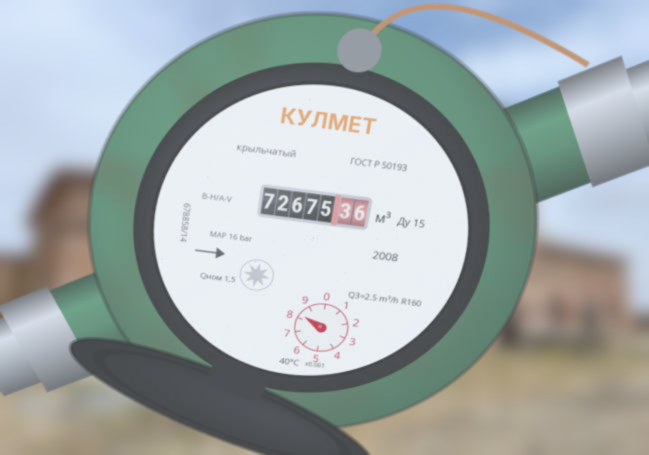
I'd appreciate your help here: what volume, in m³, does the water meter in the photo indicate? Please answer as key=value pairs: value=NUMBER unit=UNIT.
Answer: value=72675.368 unit=m³
